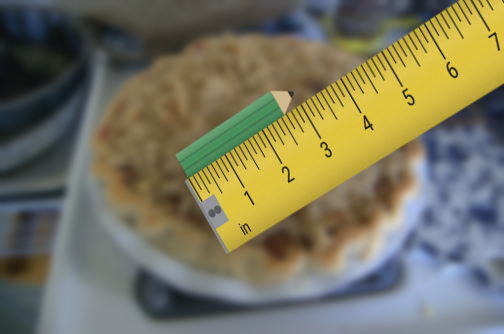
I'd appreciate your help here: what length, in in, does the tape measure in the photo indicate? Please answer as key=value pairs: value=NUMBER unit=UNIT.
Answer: value=3 unit=in
